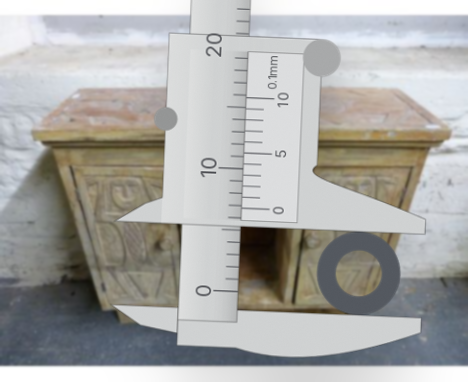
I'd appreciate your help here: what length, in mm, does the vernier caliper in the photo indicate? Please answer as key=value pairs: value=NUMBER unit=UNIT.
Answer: value=6.8 unit=mm
